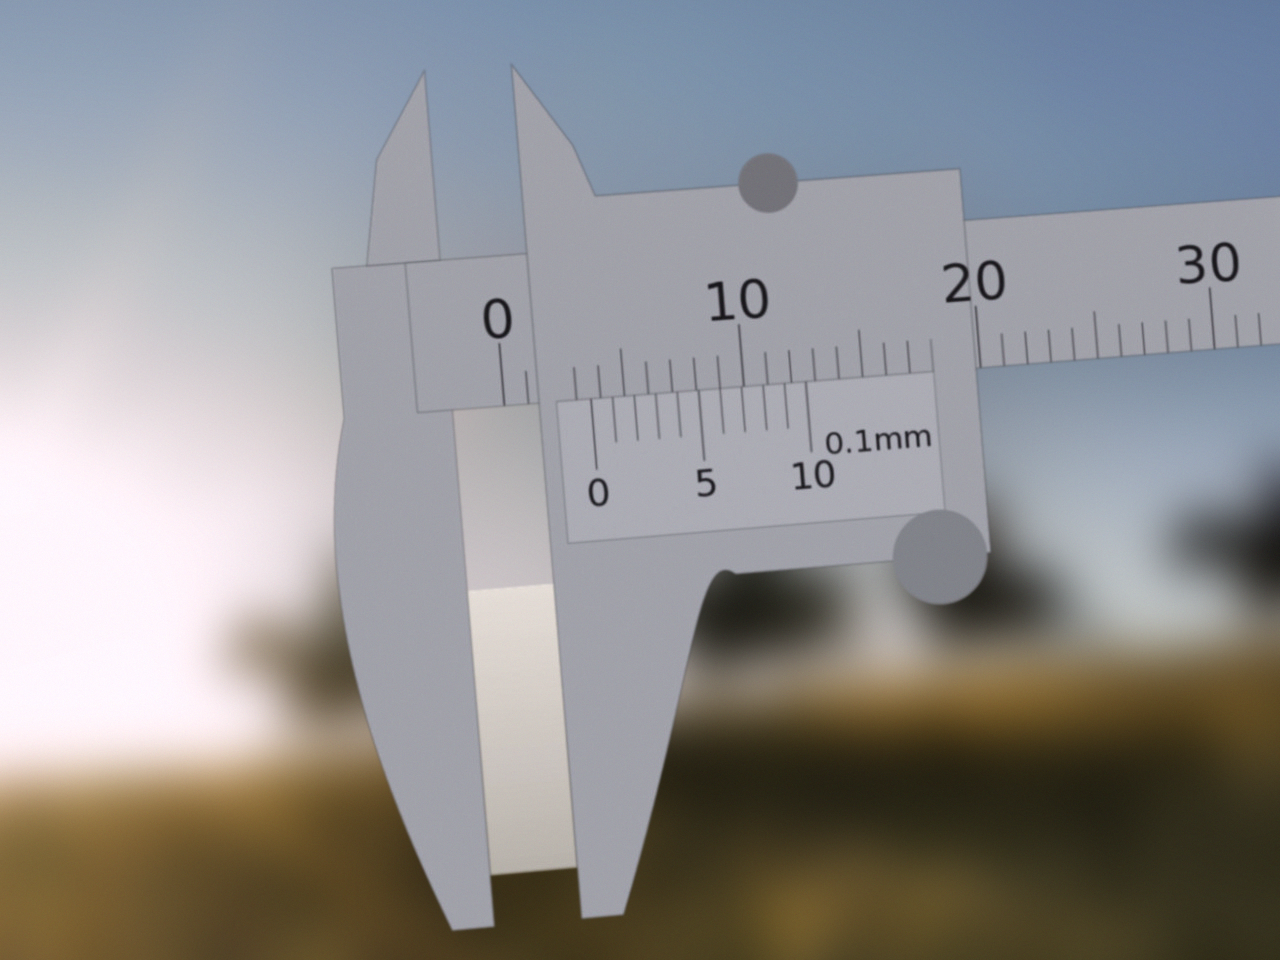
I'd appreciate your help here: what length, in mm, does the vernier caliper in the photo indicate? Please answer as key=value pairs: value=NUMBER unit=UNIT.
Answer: value=3.6 unit=mm
